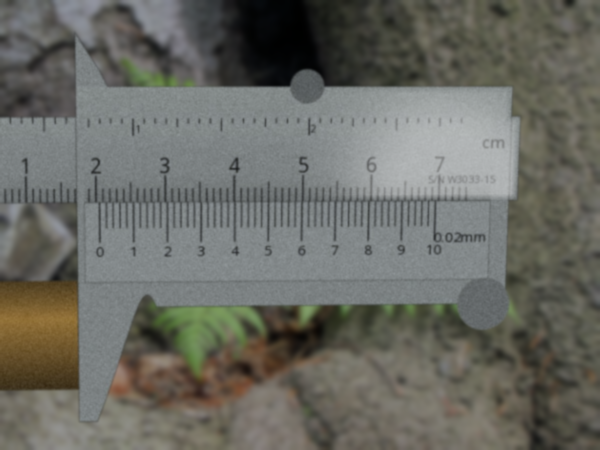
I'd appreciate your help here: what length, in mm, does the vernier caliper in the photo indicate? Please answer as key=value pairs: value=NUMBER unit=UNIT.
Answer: value=20.5 unit=mm
